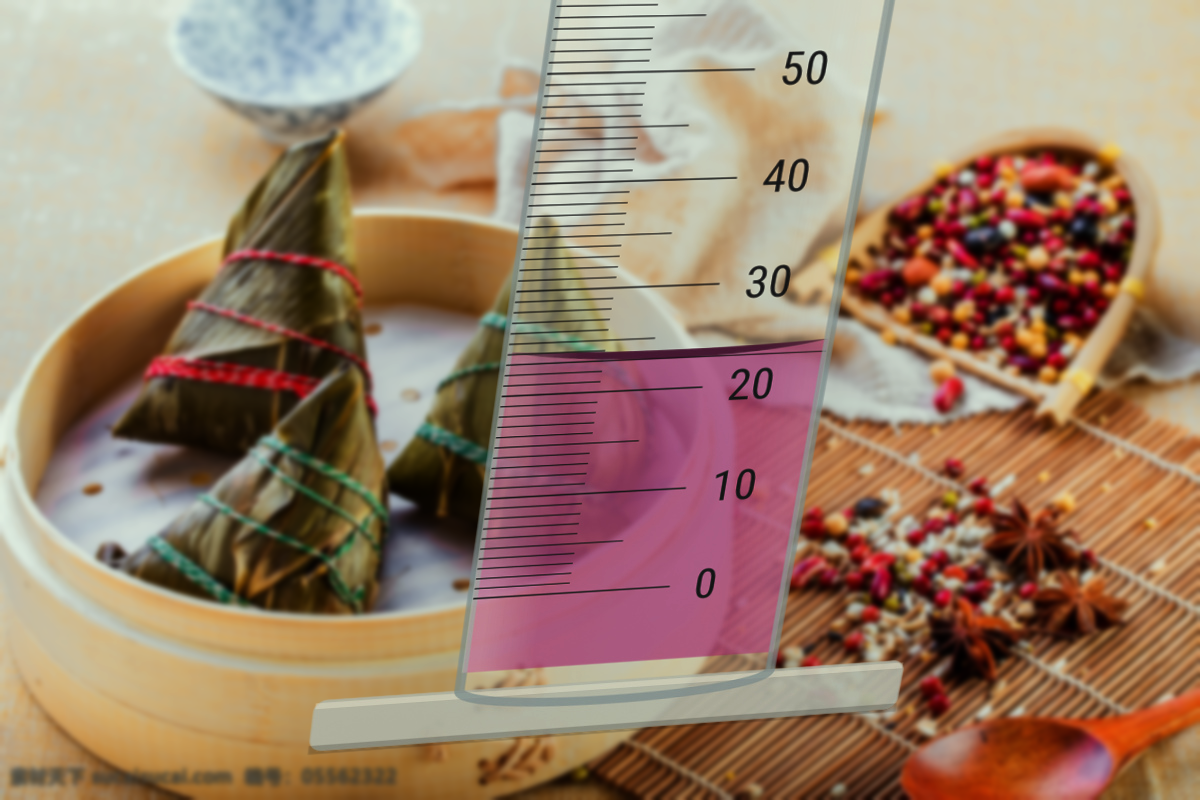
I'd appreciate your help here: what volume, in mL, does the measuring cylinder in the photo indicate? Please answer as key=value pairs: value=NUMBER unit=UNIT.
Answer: value=23 unit=mL
